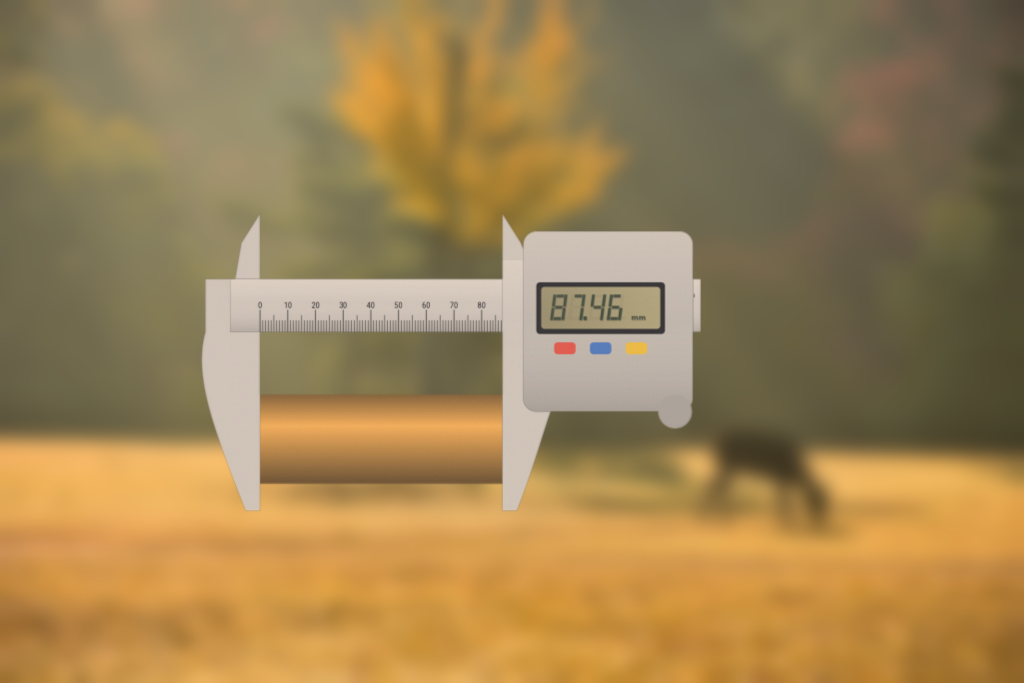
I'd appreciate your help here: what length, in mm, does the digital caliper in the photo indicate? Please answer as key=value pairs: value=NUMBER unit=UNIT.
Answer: value=87.46 unit=mm
